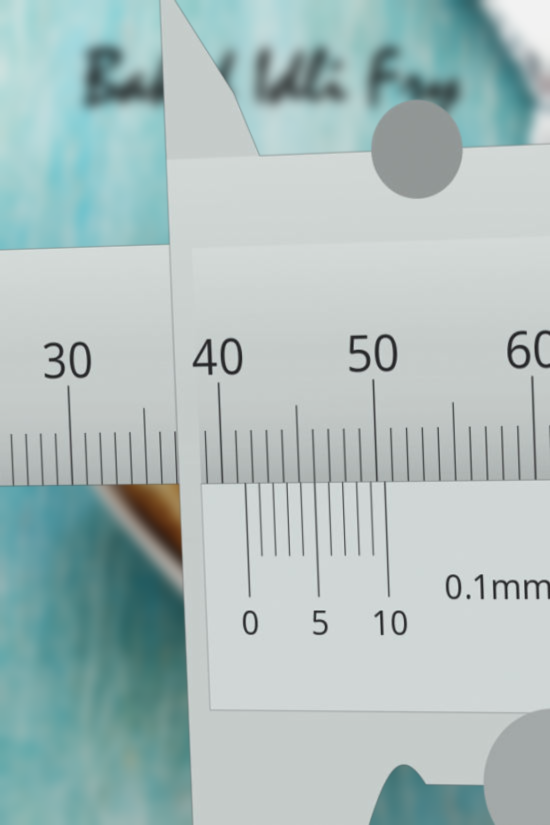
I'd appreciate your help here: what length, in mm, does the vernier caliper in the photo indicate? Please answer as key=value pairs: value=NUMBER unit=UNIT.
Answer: value=41.5 unit=mm
